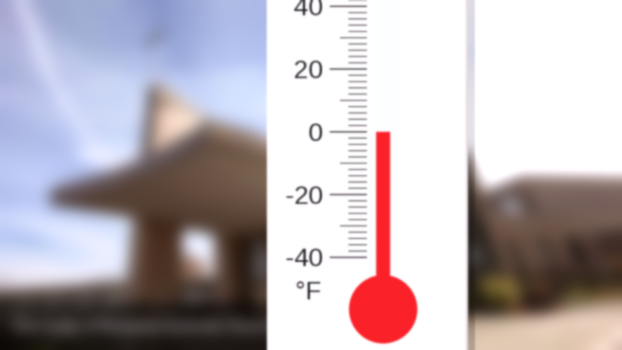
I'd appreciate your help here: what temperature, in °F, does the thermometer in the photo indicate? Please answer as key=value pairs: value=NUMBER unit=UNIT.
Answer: value=0 unit=°F
